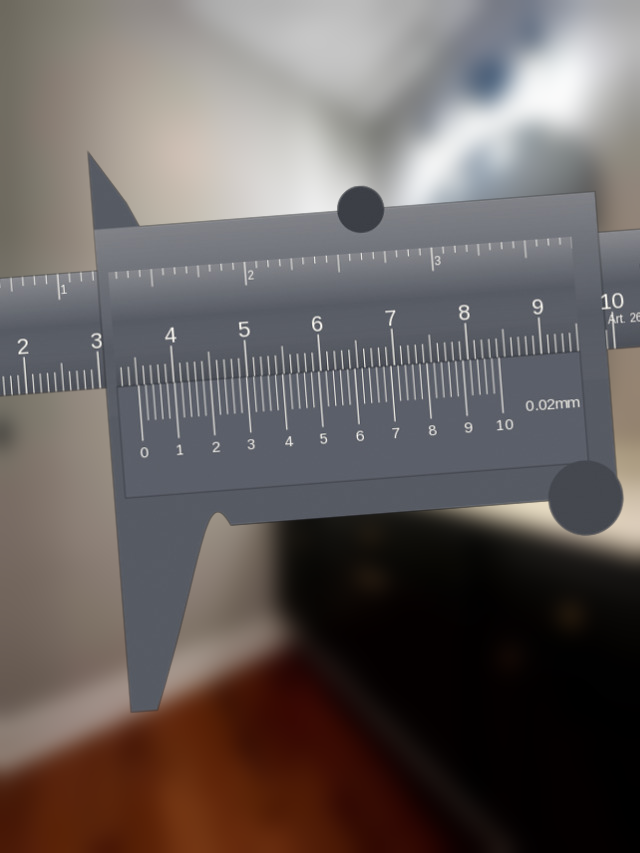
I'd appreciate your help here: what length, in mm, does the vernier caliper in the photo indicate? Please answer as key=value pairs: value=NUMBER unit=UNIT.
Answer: value=35.2 unit=mm
